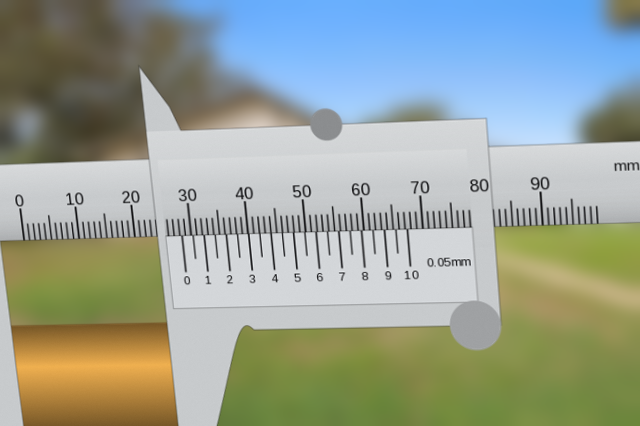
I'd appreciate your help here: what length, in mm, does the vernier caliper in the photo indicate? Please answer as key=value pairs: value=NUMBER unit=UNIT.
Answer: value=28.4 unit=mm
